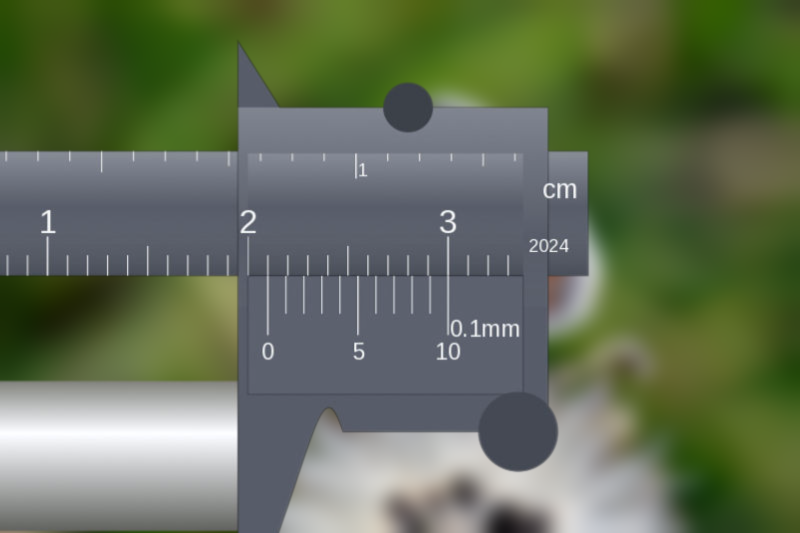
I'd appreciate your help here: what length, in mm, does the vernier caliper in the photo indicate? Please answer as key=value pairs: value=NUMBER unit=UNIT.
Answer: value=21.0 unit=mm
